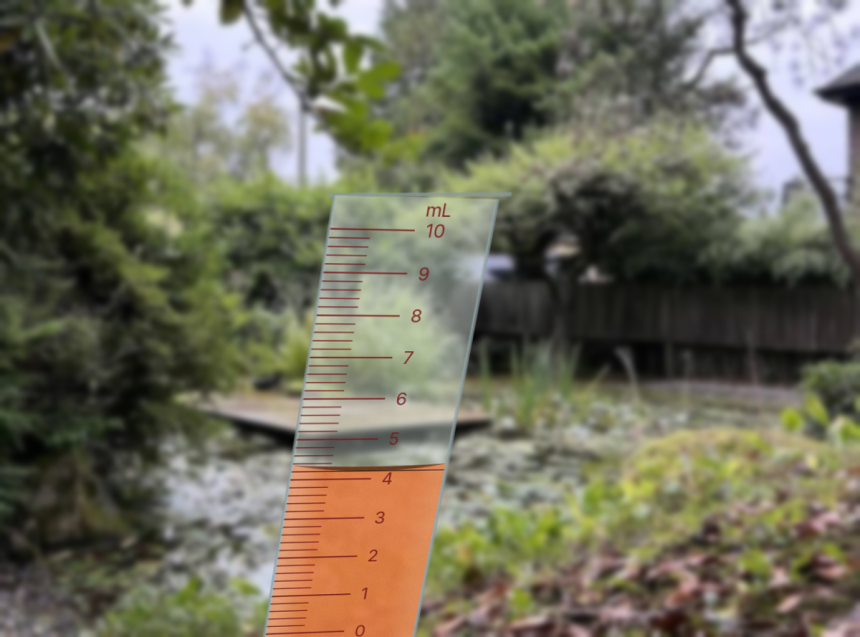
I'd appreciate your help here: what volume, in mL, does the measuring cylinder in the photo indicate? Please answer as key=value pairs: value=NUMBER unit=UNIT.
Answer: value=4.2 unit=mL
